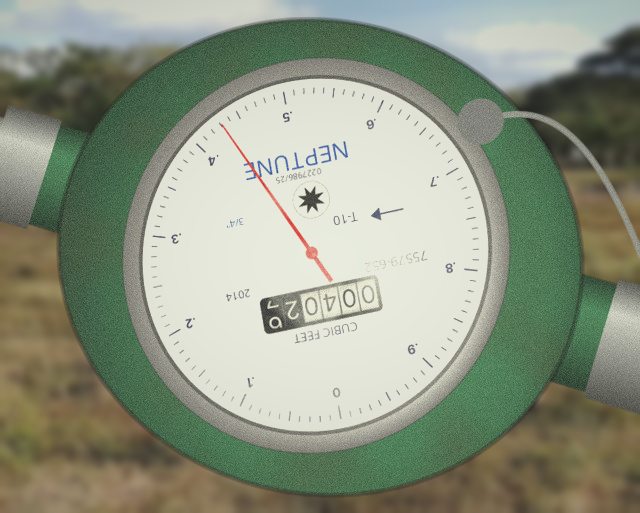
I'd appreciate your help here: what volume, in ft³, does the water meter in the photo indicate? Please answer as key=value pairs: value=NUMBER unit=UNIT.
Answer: value=4026.43 unit=ft³
